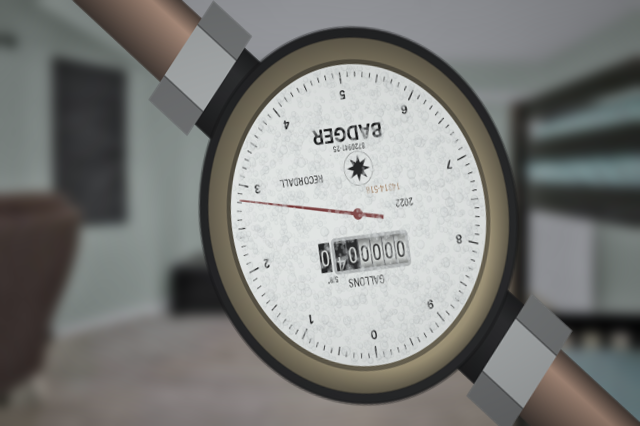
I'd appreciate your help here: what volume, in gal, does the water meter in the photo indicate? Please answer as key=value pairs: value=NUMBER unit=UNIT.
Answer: value=42.8 unit=gal
